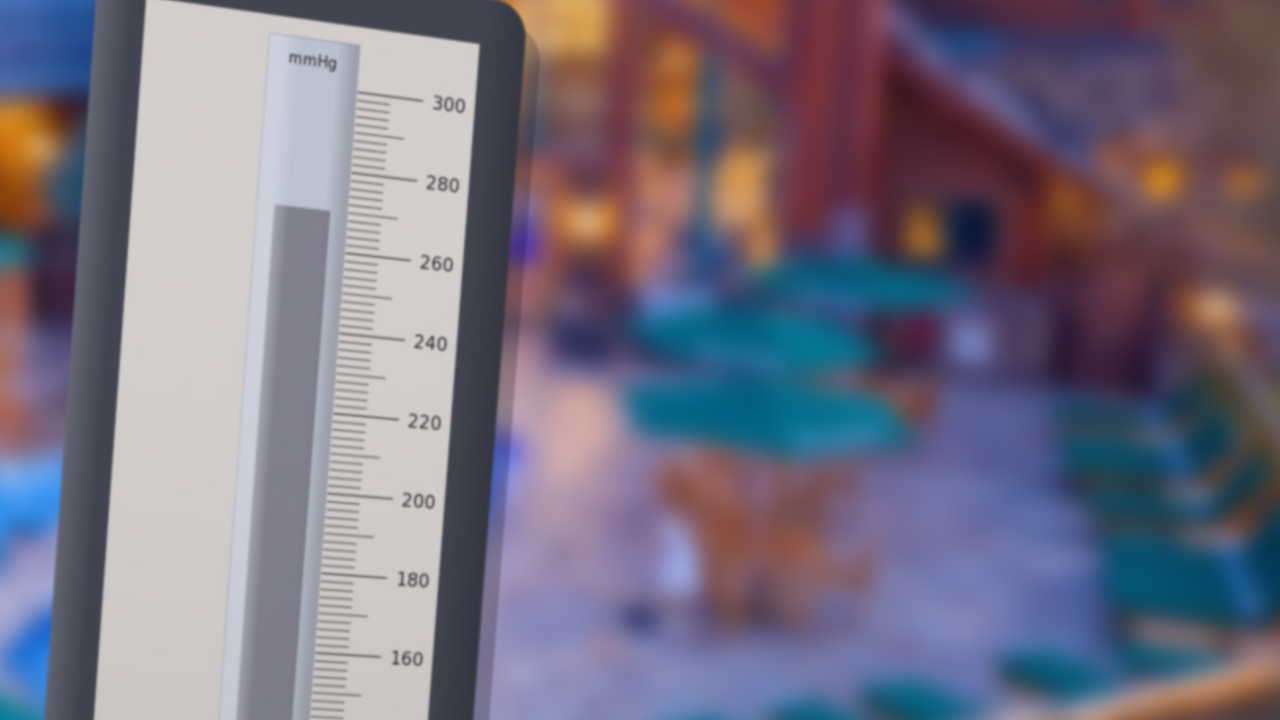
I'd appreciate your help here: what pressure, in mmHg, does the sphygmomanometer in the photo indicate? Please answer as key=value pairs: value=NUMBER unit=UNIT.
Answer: value=270 unit=mmHg
